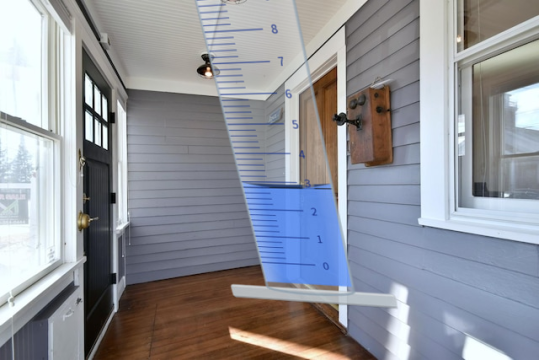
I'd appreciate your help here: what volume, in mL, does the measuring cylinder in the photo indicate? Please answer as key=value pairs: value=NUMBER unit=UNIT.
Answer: value=2.8 unit=mL
